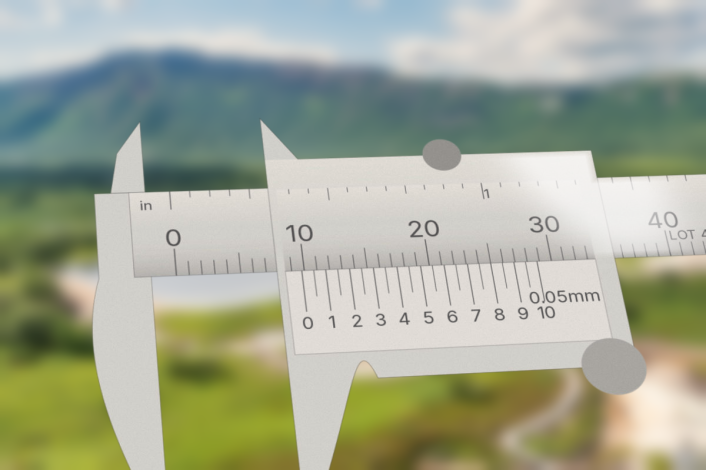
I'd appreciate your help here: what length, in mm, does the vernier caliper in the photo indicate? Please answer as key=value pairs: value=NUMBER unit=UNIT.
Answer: value=9.8 unit=mm
